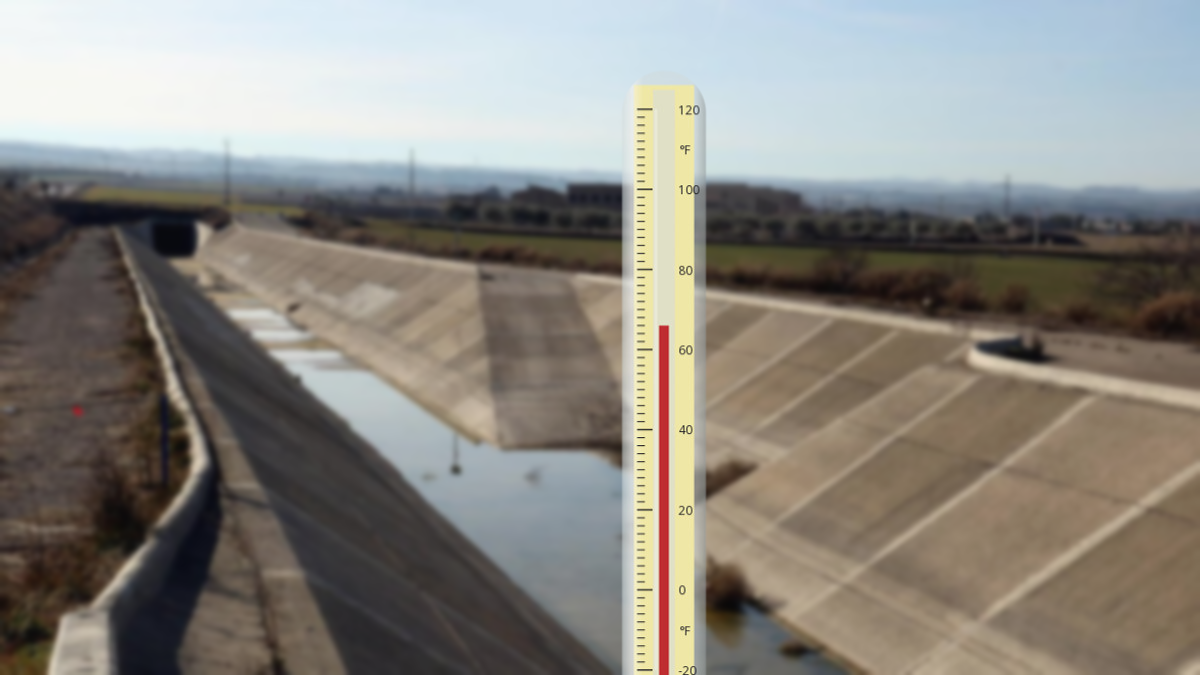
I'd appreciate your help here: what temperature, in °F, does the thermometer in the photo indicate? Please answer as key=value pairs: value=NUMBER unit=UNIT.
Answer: value=66 unit=°F
